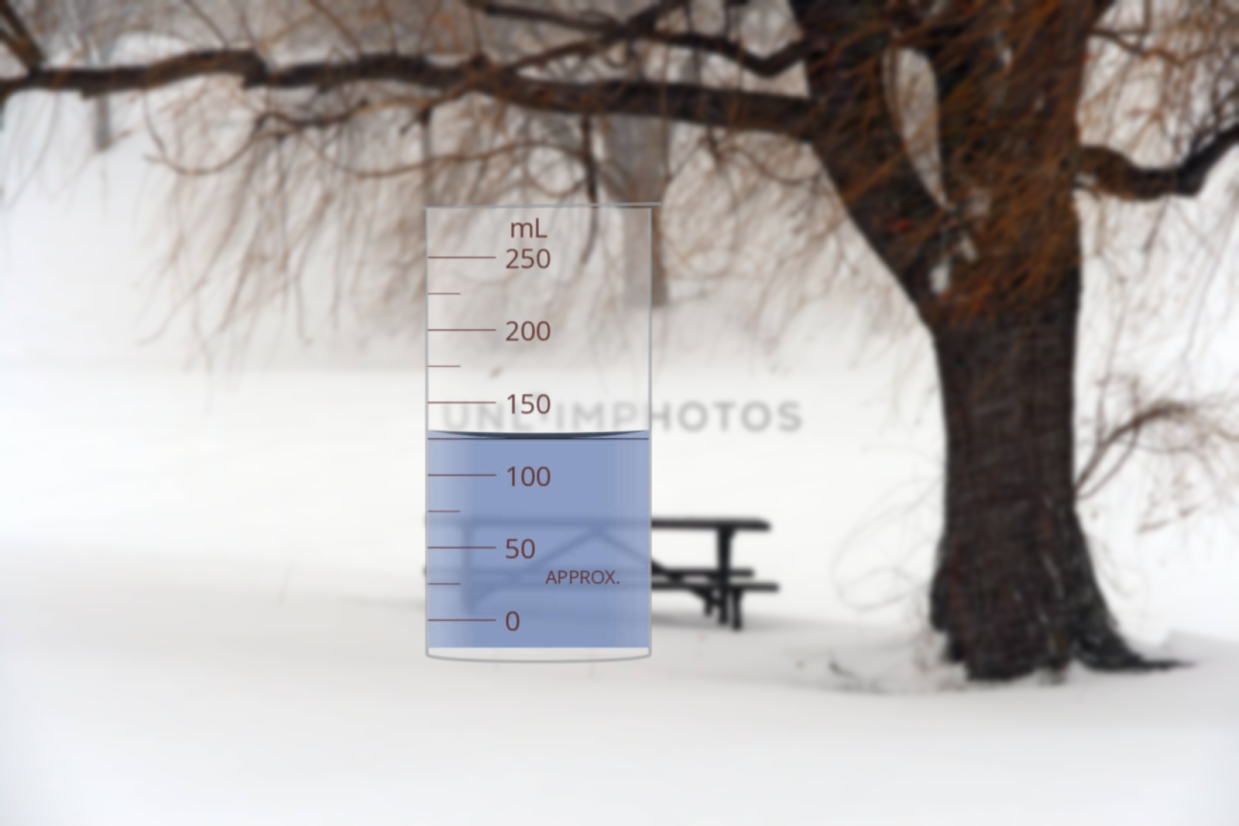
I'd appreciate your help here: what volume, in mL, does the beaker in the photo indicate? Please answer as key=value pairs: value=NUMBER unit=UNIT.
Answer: value=125 unit=mL
